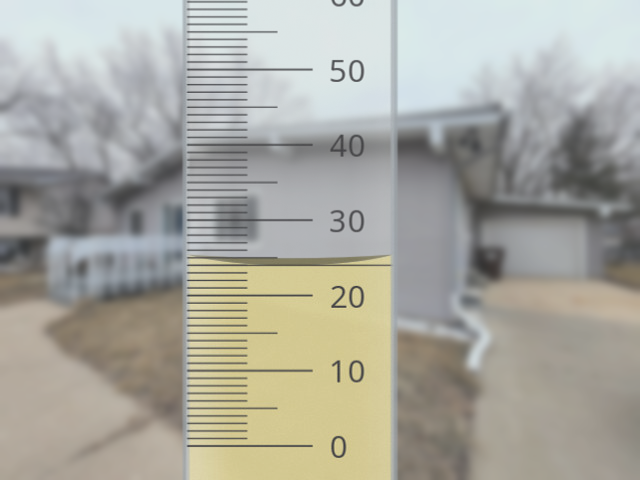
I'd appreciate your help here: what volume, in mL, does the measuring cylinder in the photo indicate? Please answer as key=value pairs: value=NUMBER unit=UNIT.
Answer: value=24 unit=mL
